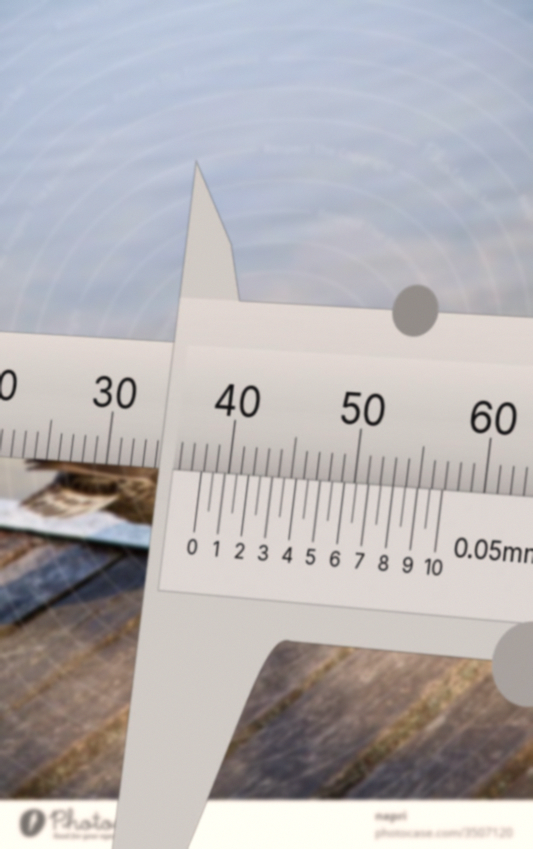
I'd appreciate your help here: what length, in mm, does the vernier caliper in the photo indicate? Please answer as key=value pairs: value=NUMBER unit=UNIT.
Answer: value=37.8 unit=mm
